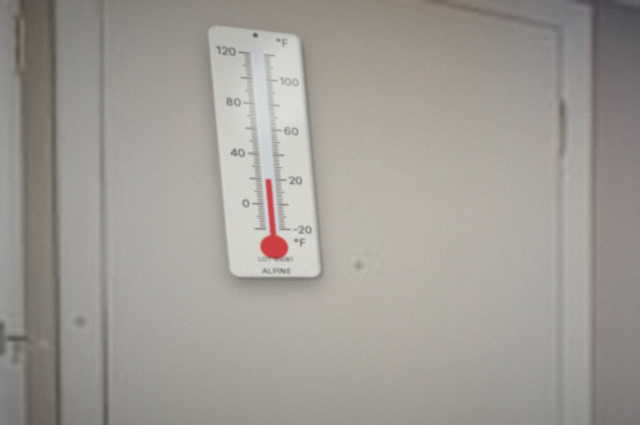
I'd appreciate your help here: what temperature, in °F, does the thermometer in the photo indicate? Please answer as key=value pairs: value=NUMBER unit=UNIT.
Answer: value=20 unit=°F
